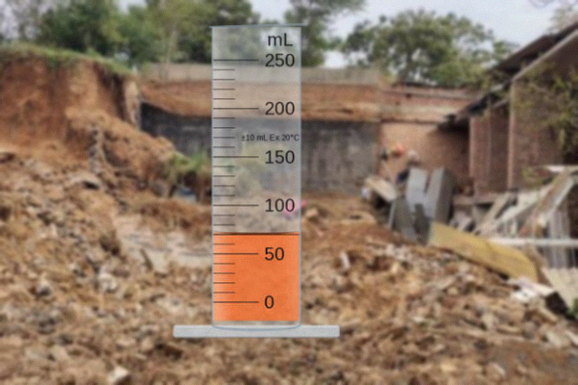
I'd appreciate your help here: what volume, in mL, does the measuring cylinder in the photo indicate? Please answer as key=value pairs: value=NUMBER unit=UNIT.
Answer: value=70 unit=mL
